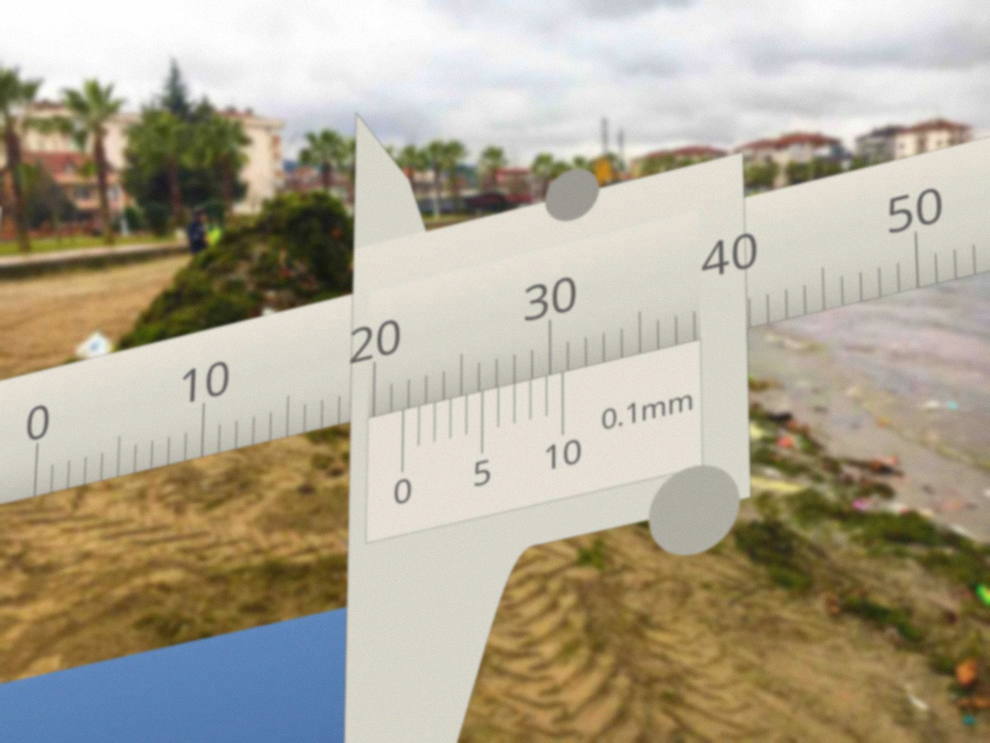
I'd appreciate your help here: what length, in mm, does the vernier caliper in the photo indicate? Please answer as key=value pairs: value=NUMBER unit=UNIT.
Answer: value=21.7 unit=mm
